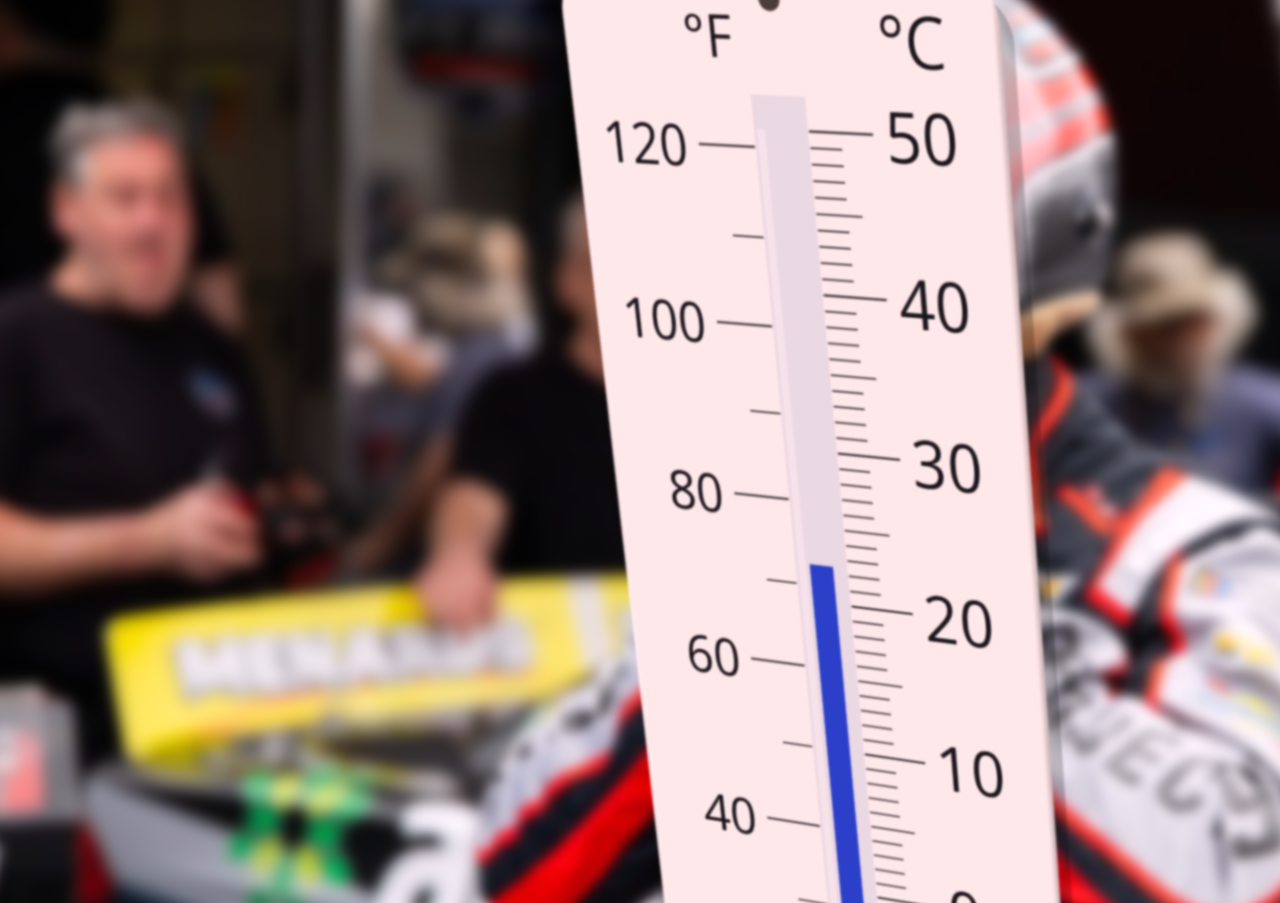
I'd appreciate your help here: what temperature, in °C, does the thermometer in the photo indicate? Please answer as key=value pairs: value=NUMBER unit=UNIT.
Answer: value=22.5 unit=°C
